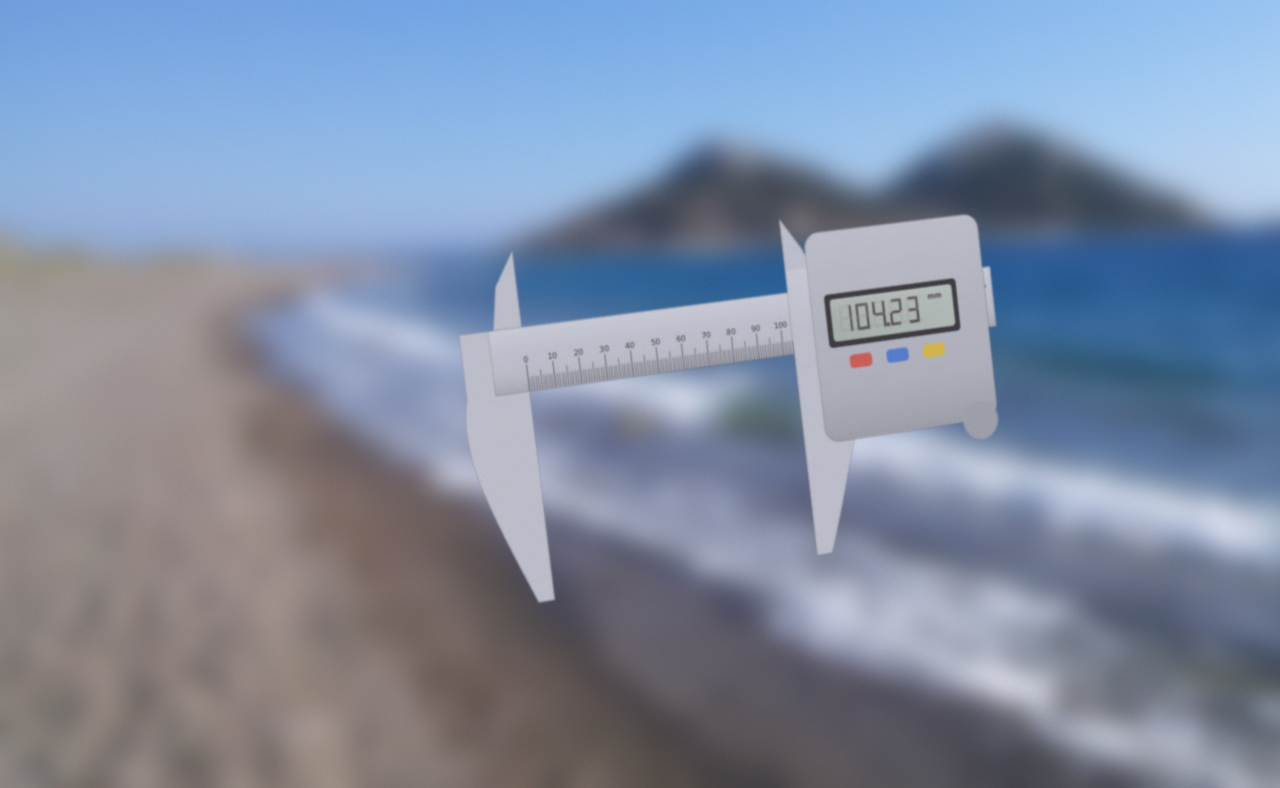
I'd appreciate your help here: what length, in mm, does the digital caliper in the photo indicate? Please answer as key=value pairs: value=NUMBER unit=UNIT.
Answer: value=104.23 unit=mm
